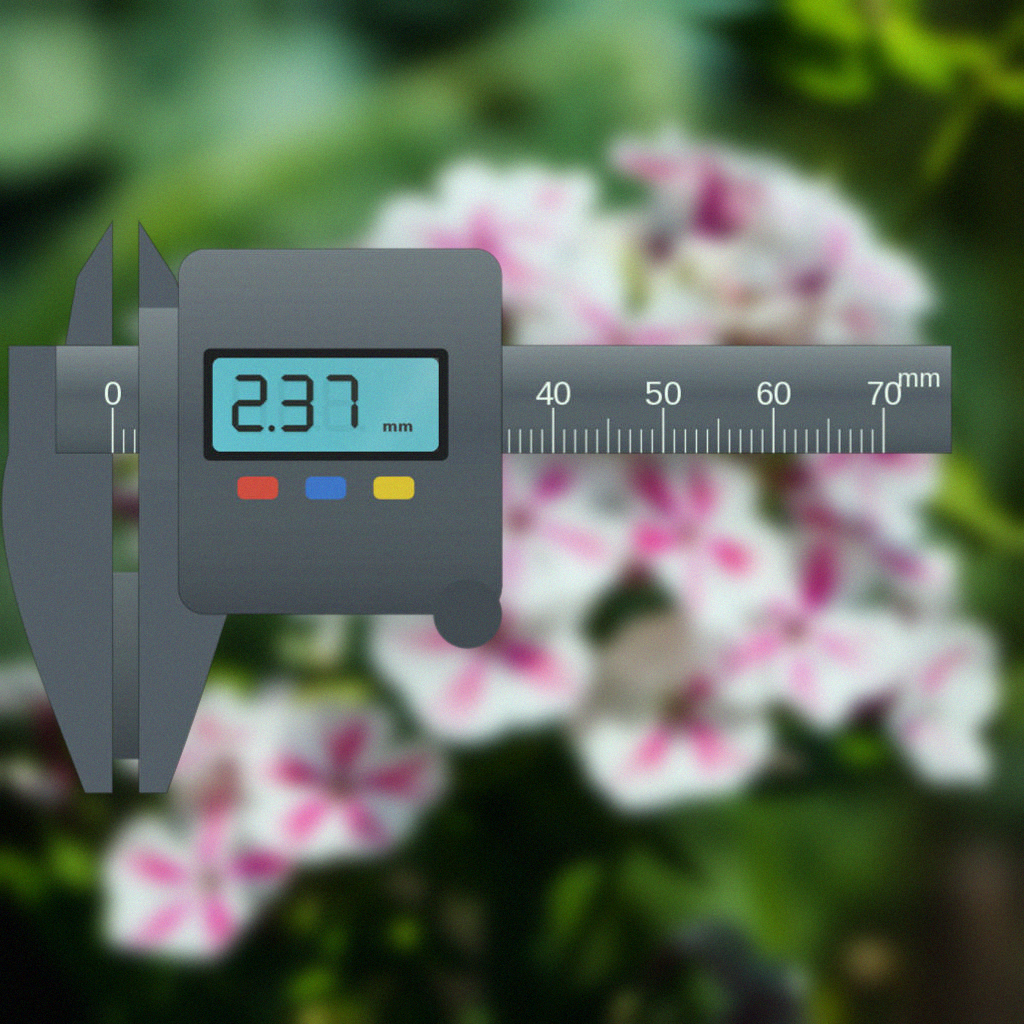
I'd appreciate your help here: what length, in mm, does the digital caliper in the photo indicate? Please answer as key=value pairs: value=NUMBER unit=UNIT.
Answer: value=2.37 unit=mm
